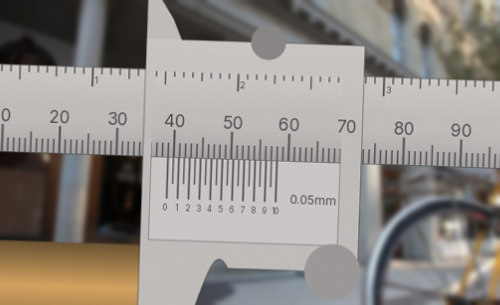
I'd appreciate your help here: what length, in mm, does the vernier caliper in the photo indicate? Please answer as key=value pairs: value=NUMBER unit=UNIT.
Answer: value=39.0 unit=mm
